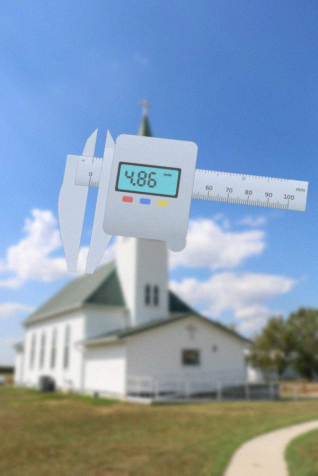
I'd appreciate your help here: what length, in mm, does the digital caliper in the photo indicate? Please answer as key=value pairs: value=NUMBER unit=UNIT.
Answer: value=4.86 unit=mm
